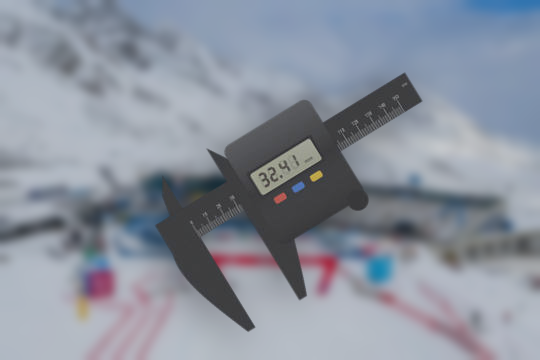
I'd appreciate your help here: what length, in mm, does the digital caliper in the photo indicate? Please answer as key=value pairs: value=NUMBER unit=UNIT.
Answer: value=32.41 unit=mm
